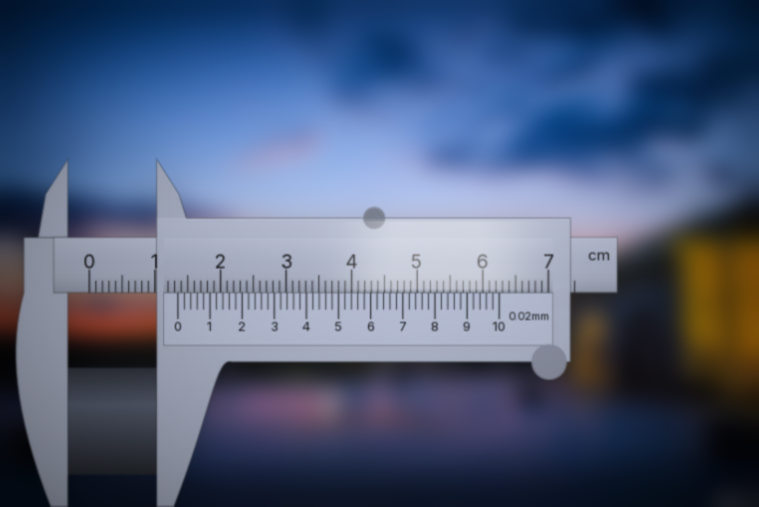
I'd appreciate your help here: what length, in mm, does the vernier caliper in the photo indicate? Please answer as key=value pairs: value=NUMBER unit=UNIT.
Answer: value=13.5 unit=mm
